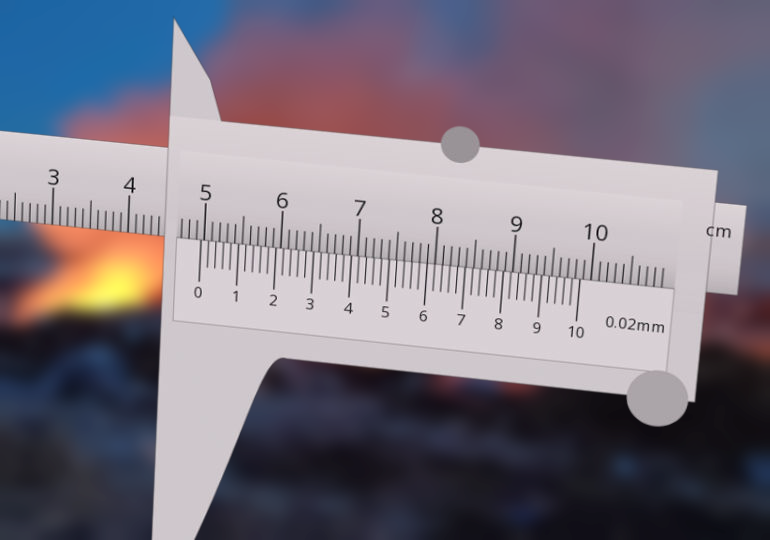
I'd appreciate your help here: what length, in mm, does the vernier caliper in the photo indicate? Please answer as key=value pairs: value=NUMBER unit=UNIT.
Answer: value=49.6 unit=mm
